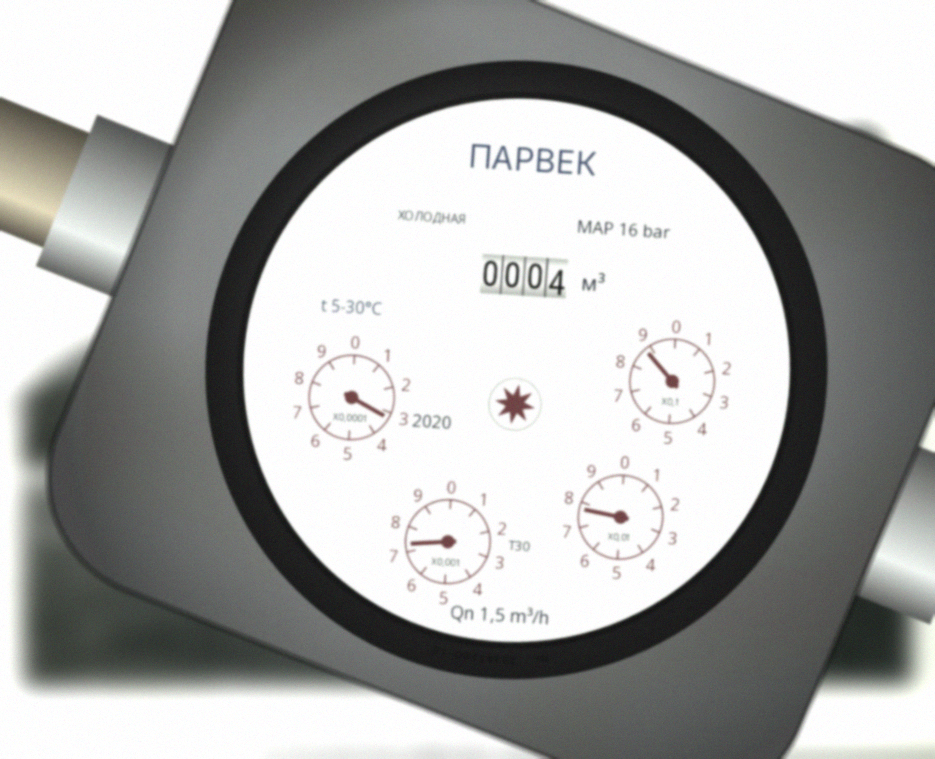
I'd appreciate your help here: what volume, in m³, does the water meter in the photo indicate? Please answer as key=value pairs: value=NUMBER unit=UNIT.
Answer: value=3.8773 unit=m³
